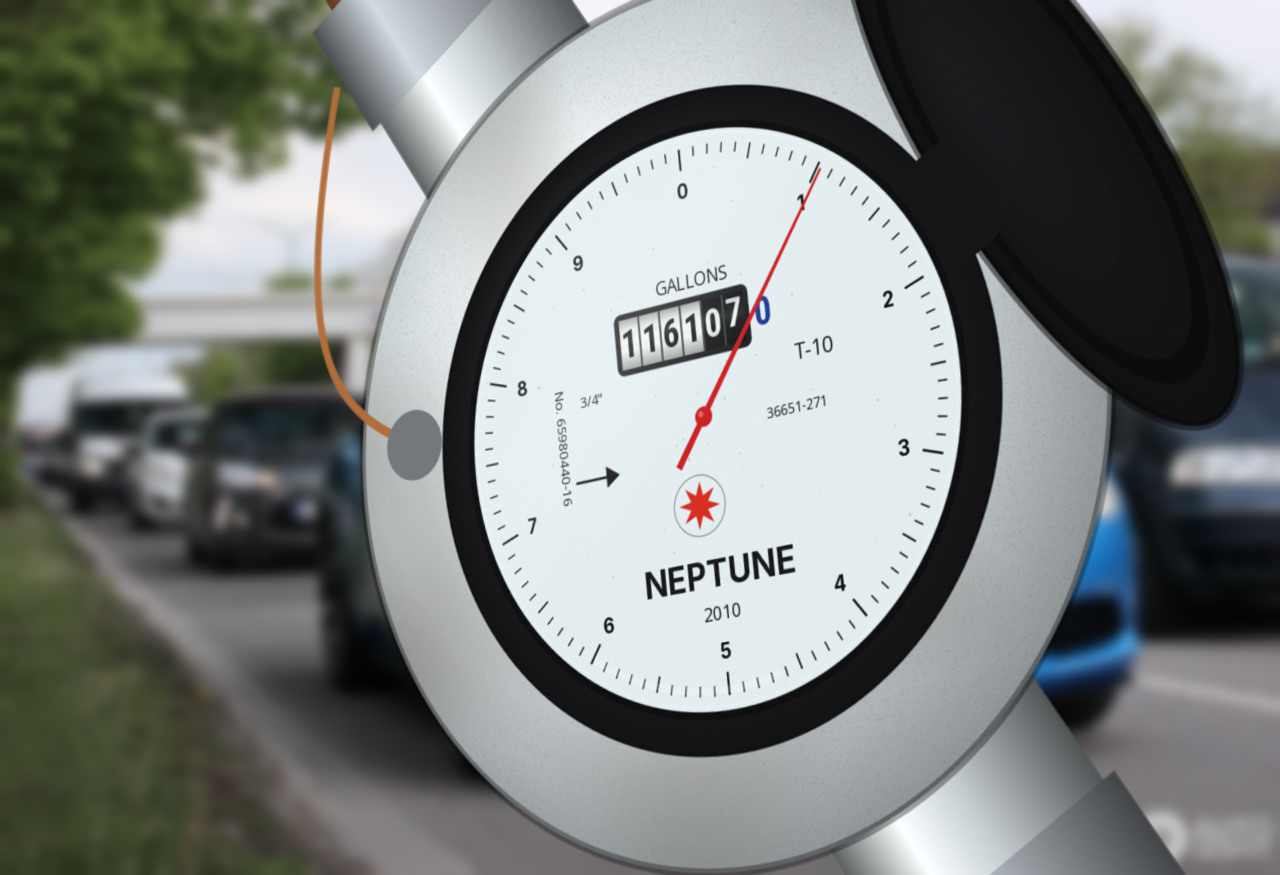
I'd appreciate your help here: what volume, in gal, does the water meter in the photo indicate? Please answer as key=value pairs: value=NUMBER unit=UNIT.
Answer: value=1161071.0 unit=gal
